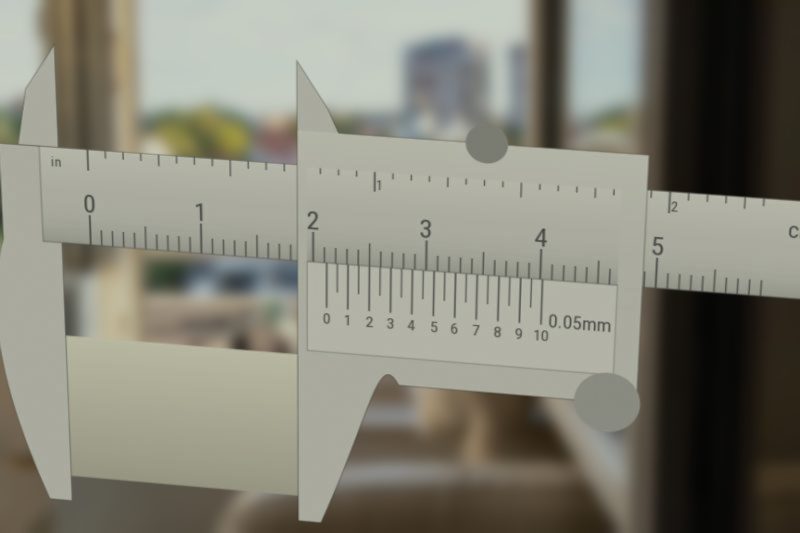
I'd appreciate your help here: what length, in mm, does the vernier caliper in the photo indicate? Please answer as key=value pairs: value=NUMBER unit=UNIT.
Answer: value=21.2 unit=mm
